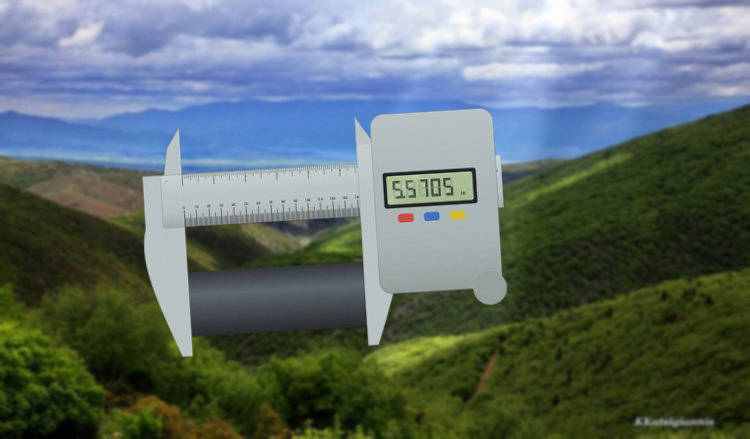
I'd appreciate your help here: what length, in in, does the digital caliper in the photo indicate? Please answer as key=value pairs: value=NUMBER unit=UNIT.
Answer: value=5.5705 unit=in
